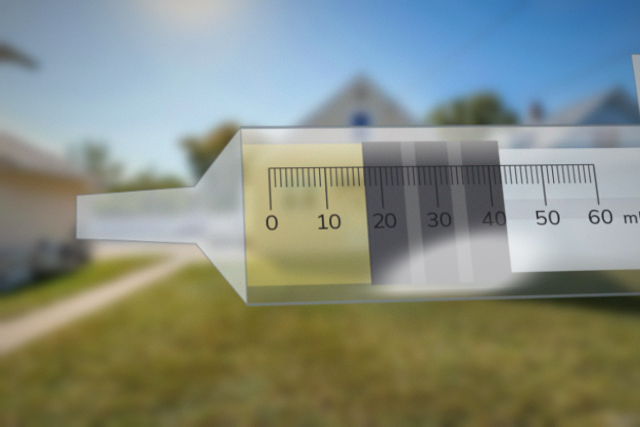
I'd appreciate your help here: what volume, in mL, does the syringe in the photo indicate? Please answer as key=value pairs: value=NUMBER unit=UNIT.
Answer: value=17 unit=mL
